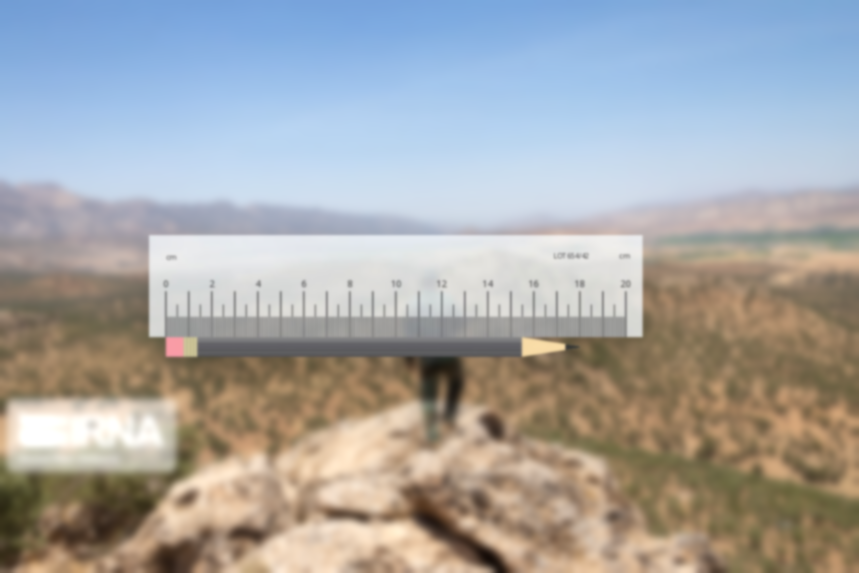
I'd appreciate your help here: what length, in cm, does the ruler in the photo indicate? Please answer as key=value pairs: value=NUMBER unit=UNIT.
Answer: value=18 unit=cm
